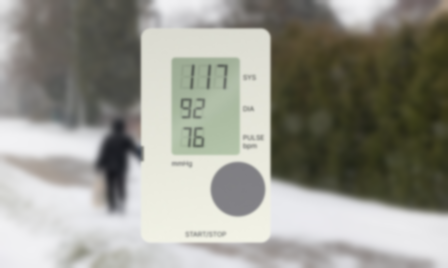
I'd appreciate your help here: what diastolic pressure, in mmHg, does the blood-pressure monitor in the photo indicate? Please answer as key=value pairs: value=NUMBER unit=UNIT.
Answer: value=92 unit=mmHg
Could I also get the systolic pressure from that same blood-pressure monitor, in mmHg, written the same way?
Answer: value=117 unit=mmHg
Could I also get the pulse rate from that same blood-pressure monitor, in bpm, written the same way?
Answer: value=76 unit=bpm
